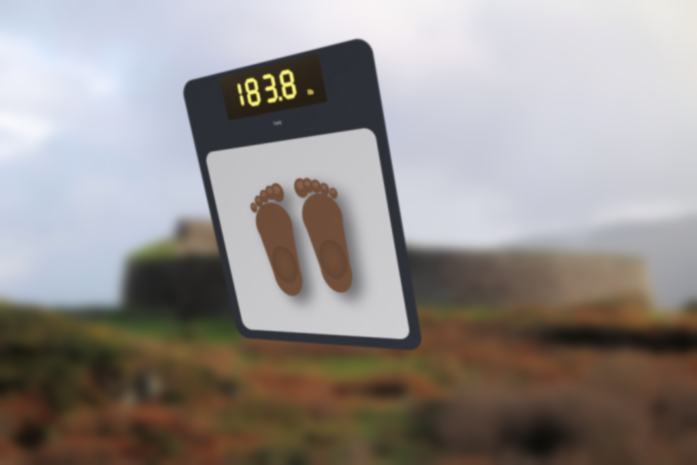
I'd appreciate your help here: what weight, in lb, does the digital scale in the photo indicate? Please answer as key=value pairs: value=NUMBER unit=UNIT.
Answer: value=183.8 unit=lb
